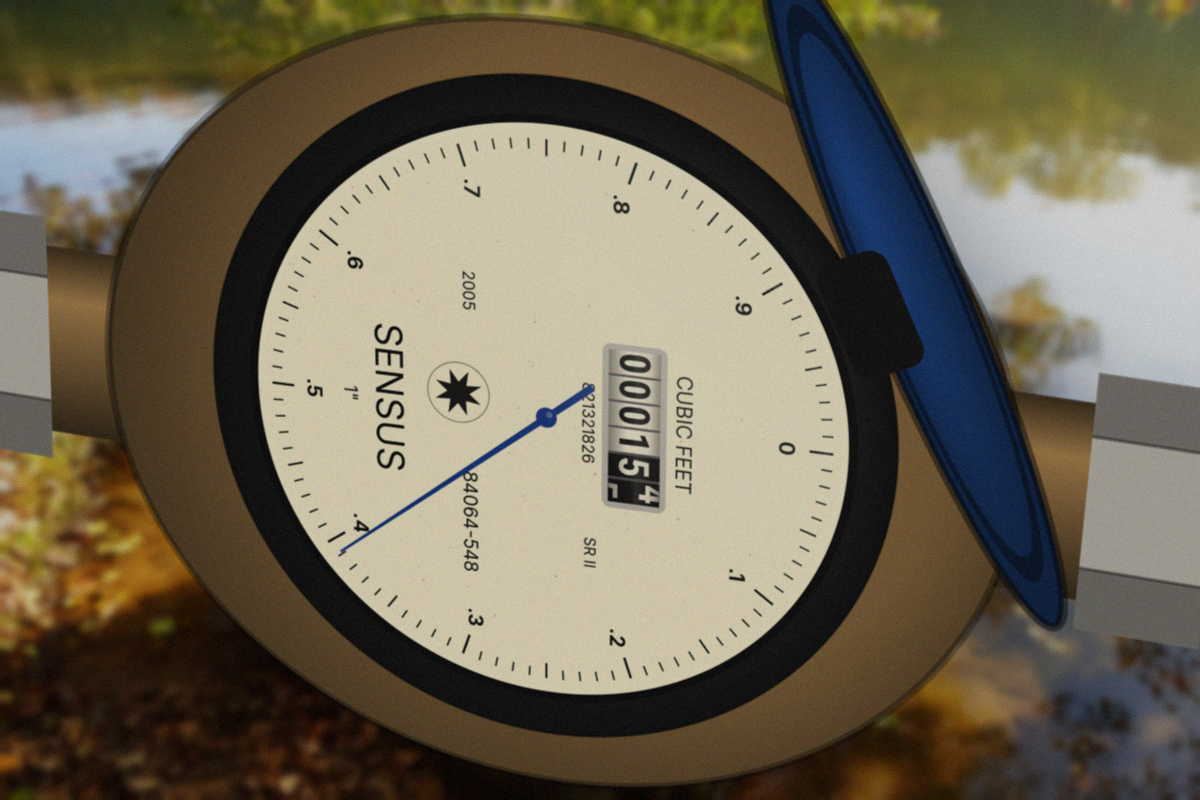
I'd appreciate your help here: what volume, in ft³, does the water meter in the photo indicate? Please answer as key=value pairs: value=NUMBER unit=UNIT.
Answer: value=154.39 unit=ft³
